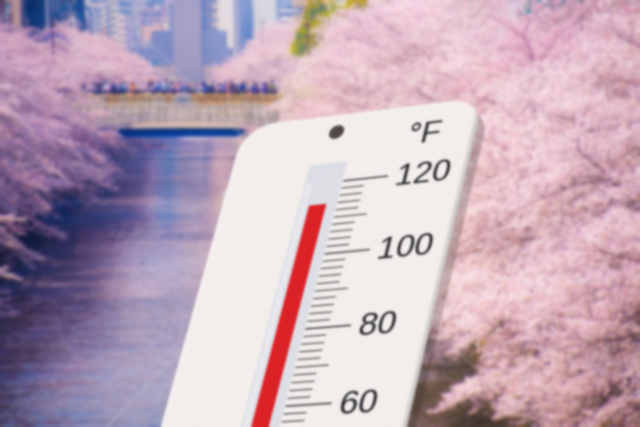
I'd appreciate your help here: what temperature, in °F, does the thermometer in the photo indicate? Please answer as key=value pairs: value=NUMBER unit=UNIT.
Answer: value=114 unit=°F
